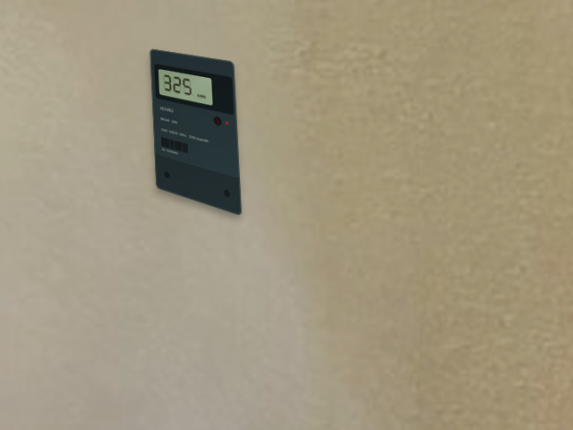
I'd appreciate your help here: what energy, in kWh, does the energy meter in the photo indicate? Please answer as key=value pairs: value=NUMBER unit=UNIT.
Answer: value=325 unit=kWh
